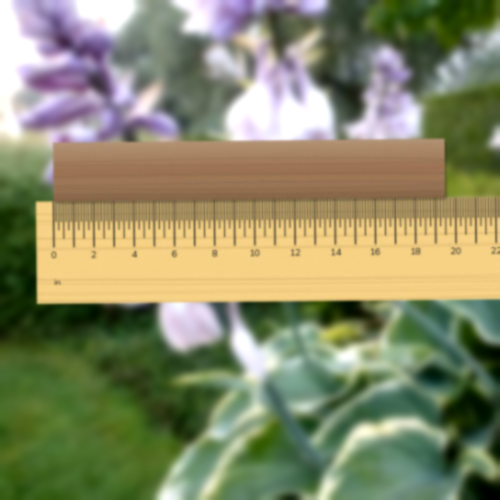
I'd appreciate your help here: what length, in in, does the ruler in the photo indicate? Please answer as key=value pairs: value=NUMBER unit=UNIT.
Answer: value=19.5 unit=in
